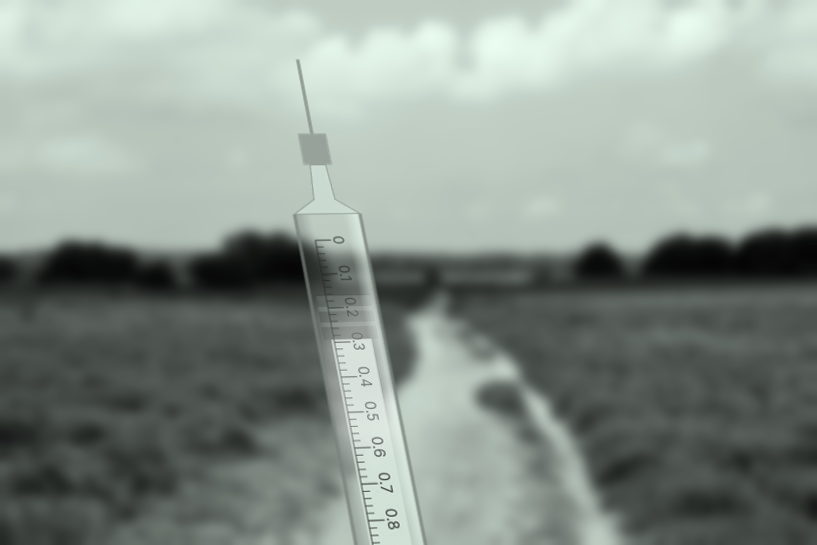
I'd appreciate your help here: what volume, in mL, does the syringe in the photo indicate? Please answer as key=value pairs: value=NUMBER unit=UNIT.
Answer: value=0.16 unit=mL
